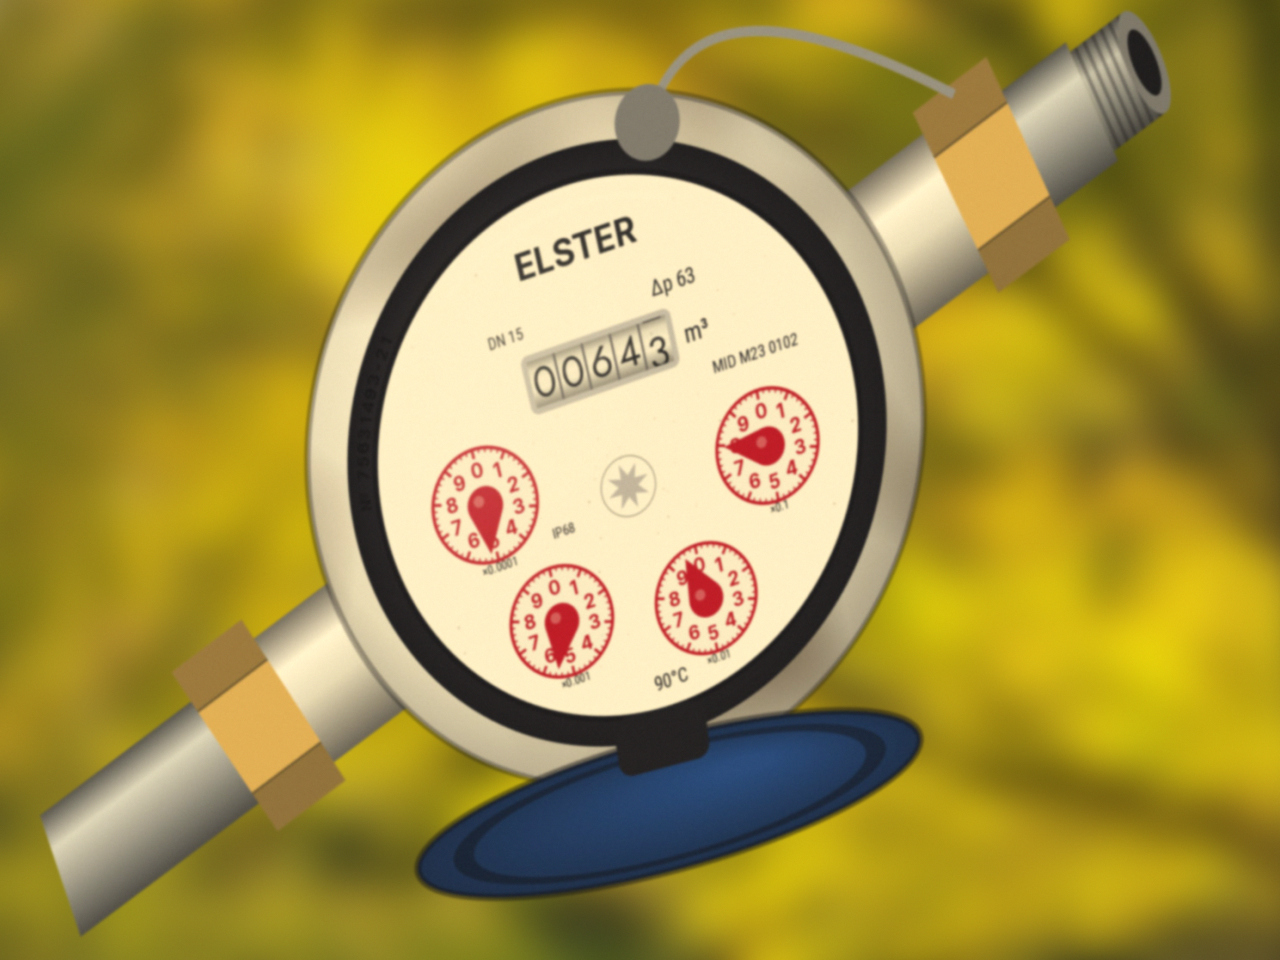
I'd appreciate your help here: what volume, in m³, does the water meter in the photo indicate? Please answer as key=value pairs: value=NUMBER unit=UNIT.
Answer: value=642.7955 unit=m³
